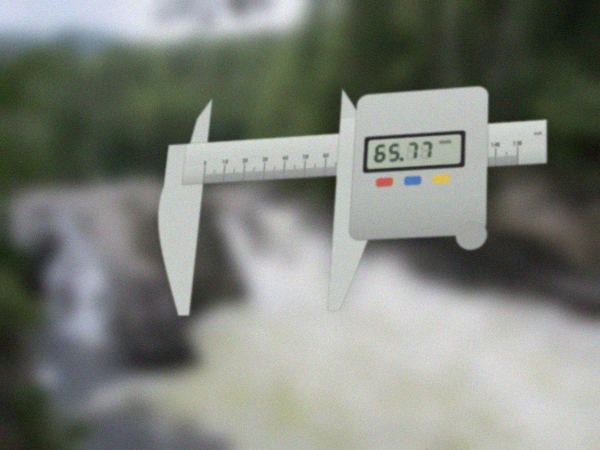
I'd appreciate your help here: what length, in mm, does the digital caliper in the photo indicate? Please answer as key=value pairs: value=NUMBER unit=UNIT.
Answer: value=65.77 unit=mm
